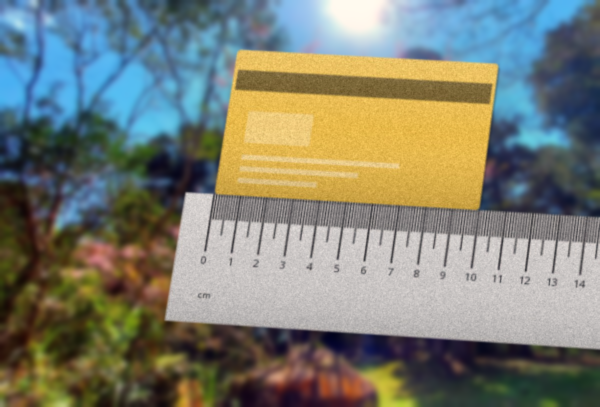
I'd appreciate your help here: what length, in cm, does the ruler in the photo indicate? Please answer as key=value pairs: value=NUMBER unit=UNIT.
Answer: value=10 unit=cm
